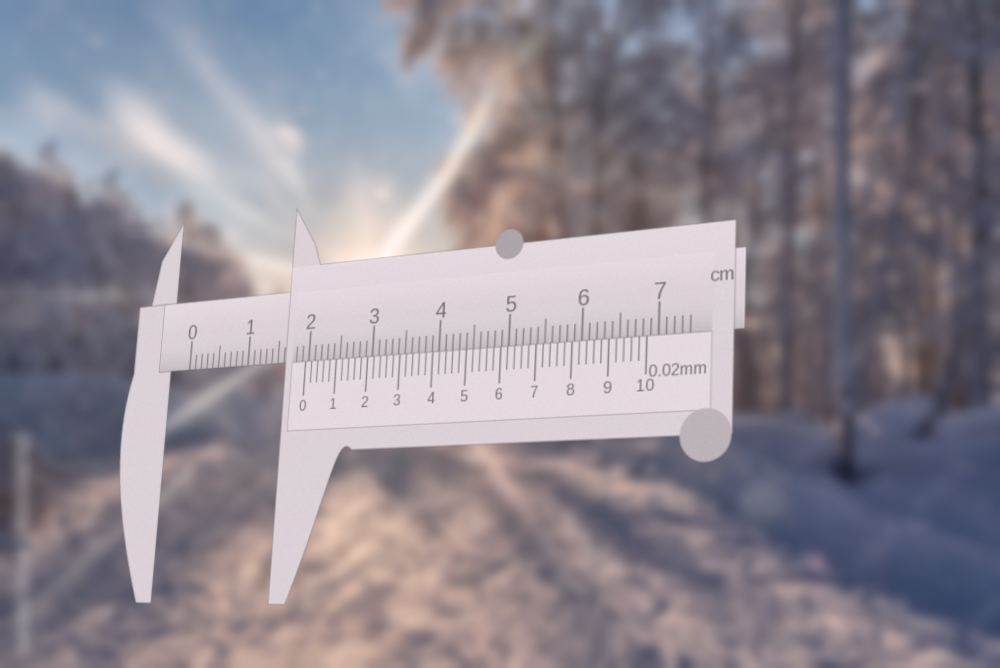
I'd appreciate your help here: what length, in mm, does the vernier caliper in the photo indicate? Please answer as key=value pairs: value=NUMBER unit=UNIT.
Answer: value=19.5 unit=mm
